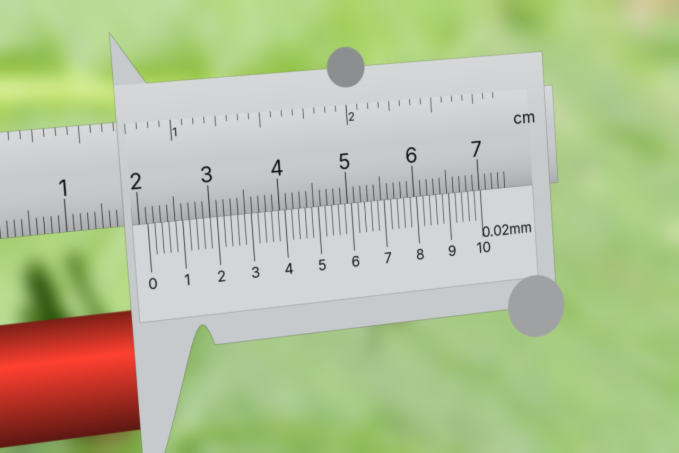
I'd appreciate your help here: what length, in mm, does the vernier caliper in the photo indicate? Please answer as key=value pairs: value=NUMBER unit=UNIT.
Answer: value=21.2 unit=mm
